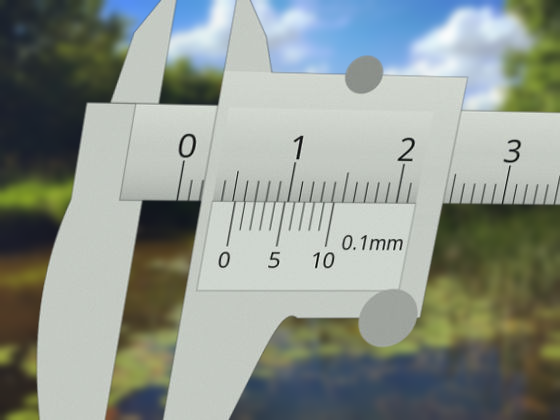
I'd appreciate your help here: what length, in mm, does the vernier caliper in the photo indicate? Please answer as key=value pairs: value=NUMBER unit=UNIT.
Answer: value=5.2 unit=mm
